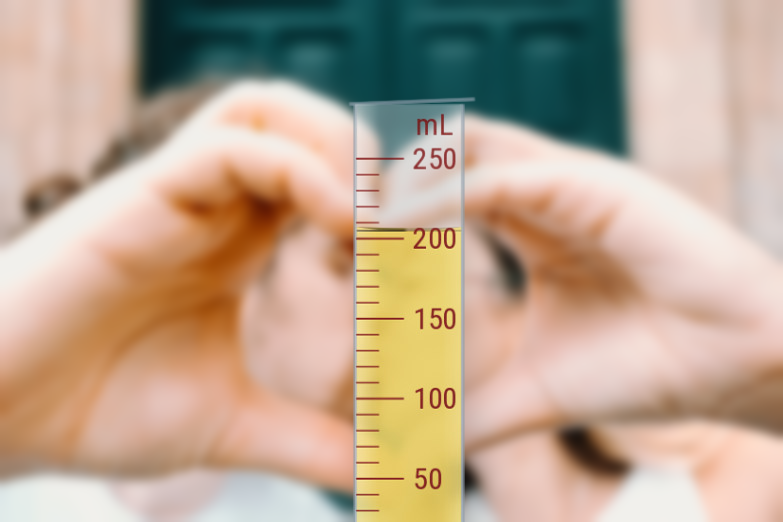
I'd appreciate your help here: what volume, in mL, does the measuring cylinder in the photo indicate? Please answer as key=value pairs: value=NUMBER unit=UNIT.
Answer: value=205 unit=mL
